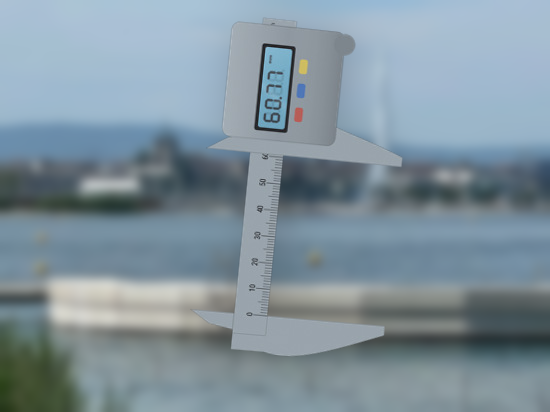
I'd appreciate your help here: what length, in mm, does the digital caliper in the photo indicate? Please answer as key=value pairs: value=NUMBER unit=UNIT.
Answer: value=60.77 unit=mm
